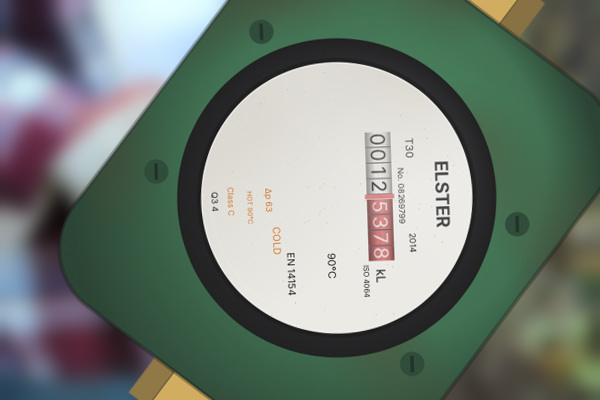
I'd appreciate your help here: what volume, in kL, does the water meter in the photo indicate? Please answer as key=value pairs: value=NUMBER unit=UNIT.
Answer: value=12.5378 unit=kL
